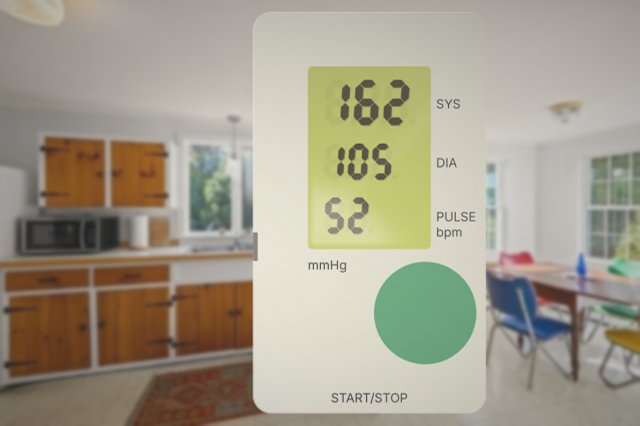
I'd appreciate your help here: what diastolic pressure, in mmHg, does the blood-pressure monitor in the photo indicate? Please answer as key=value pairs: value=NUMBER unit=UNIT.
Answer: value=105 unit=mmHg
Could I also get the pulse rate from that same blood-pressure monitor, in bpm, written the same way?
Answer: value=52 unit=bpm
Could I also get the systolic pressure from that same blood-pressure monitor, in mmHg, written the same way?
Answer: value=162 unit=mmHg
